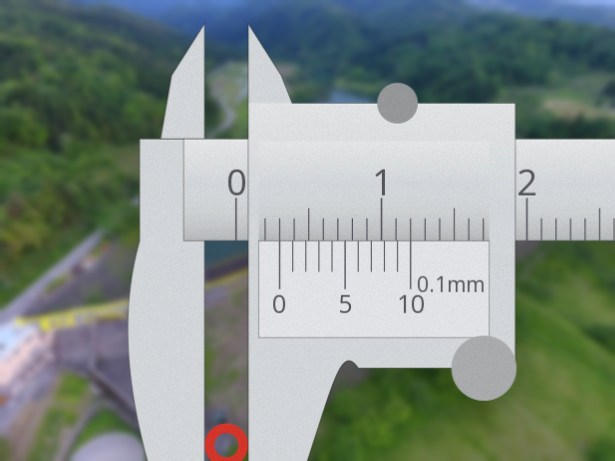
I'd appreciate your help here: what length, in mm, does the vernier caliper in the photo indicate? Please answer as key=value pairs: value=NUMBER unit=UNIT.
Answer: value=3.0 unit=mm
